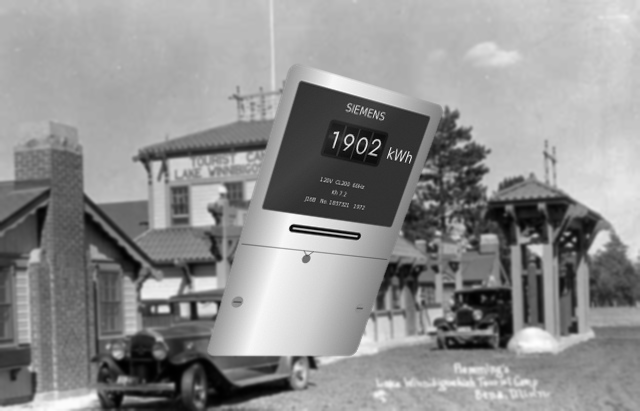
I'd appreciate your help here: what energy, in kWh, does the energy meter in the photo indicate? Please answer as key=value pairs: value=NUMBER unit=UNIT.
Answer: value=1902 unit=kWh
